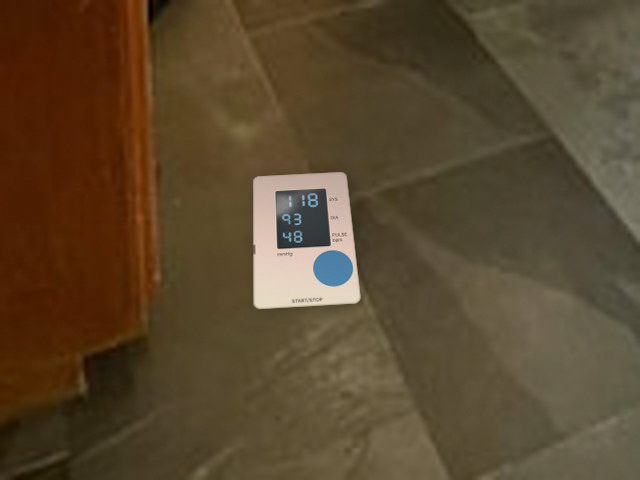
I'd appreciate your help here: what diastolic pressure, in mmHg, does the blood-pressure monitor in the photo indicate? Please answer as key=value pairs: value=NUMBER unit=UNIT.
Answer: value=93 unit=mmHg
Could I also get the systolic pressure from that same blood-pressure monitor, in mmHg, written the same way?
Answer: value=118 unit=mmHg
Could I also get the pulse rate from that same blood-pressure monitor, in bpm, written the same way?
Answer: value=48 unit=bpm
